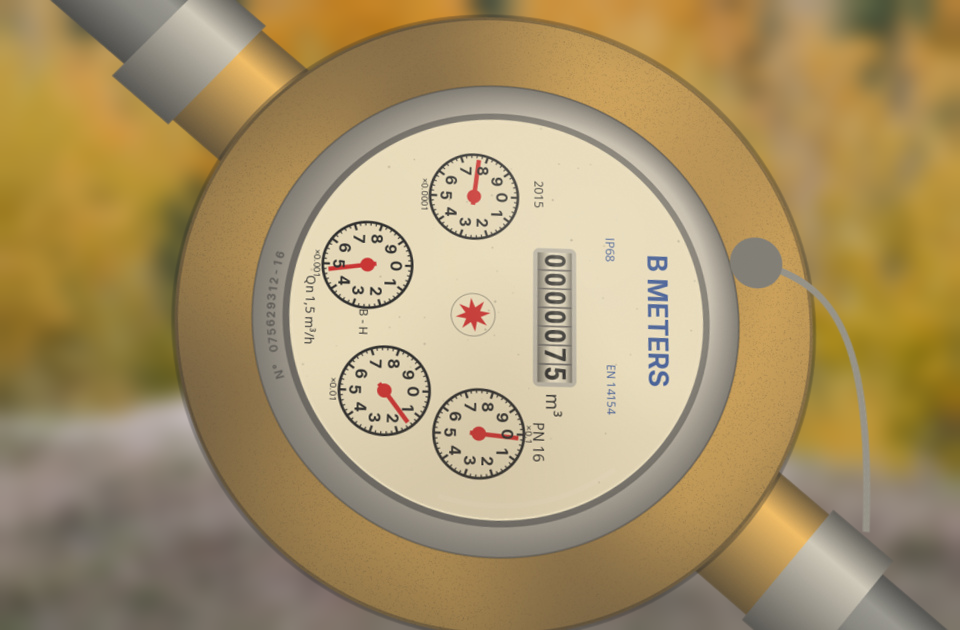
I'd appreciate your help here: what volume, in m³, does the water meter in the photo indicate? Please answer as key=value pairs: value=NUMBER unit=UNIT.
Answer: value=75.0147 unit=m³
